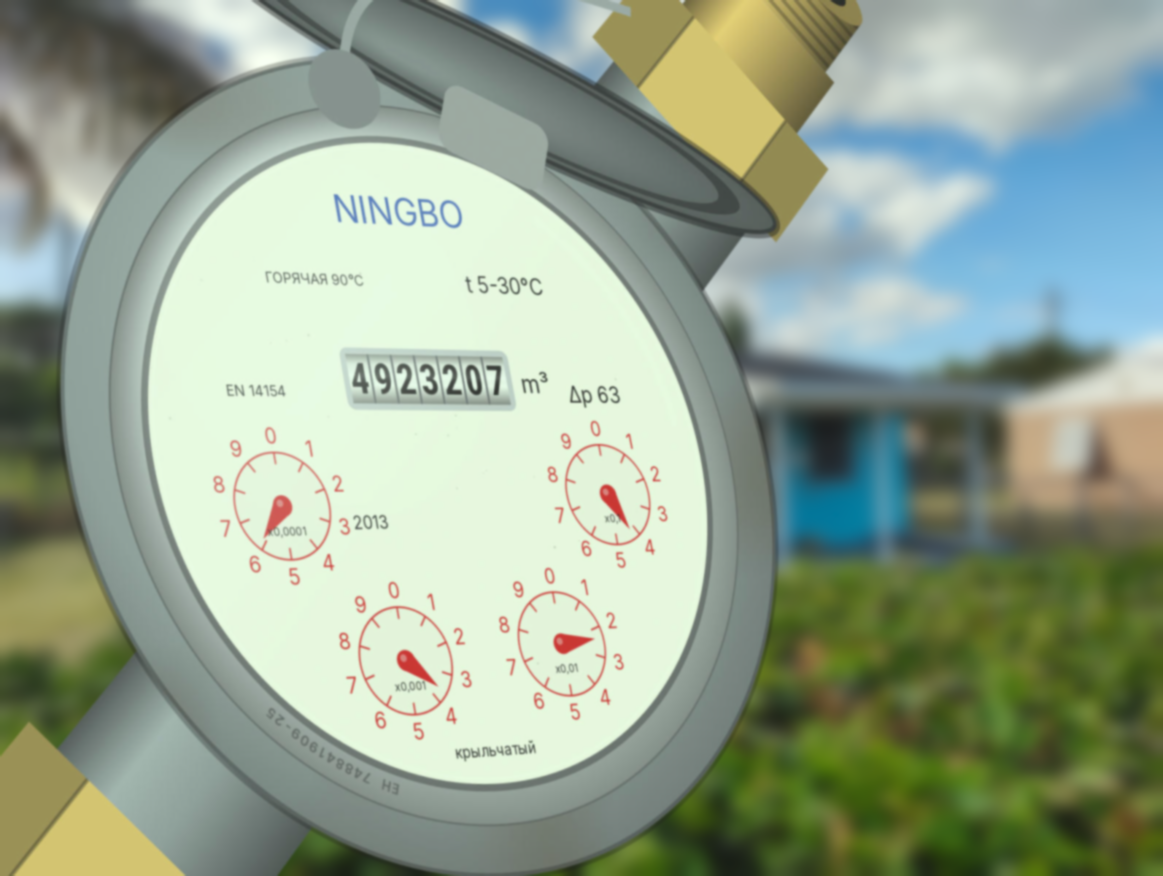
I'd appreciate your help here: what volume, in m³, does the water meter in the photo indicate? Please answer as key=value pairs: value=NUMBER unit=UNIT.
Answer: value=4923207.4236 unit=m³
